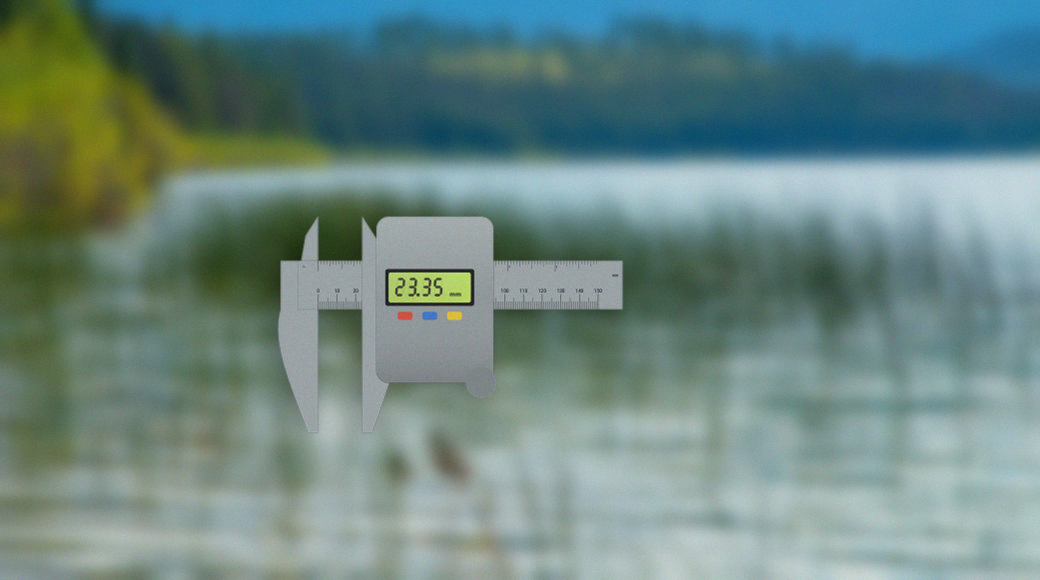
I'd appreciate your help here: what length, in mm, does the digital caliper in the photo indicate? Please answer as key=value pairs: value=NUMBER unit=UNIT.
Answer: value=23.35 unit=mm
